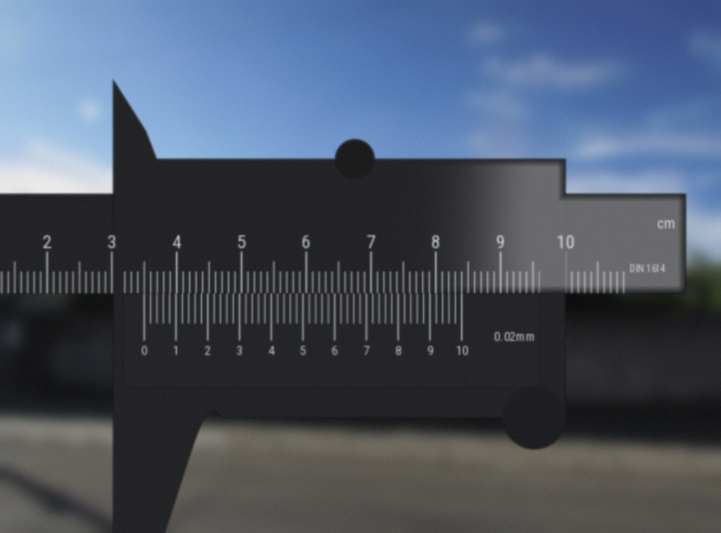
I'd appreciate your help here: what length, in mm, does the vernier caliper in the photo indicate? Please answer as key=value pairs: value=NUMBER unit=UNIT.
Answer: value=35.0 unit=mm
